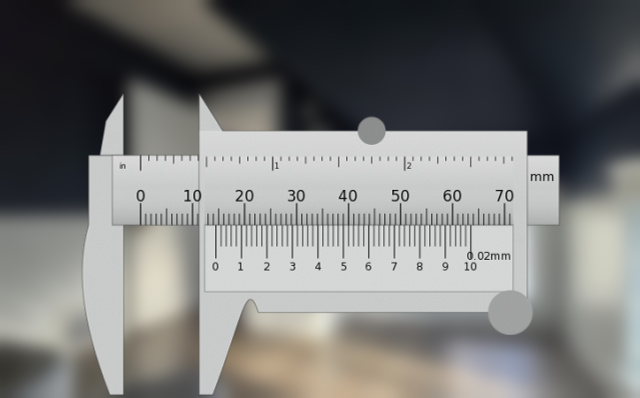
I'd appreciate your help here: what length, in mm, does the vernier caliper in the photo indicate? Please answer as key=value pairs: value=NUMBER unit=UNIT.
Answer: value=14.5 unit=mm
